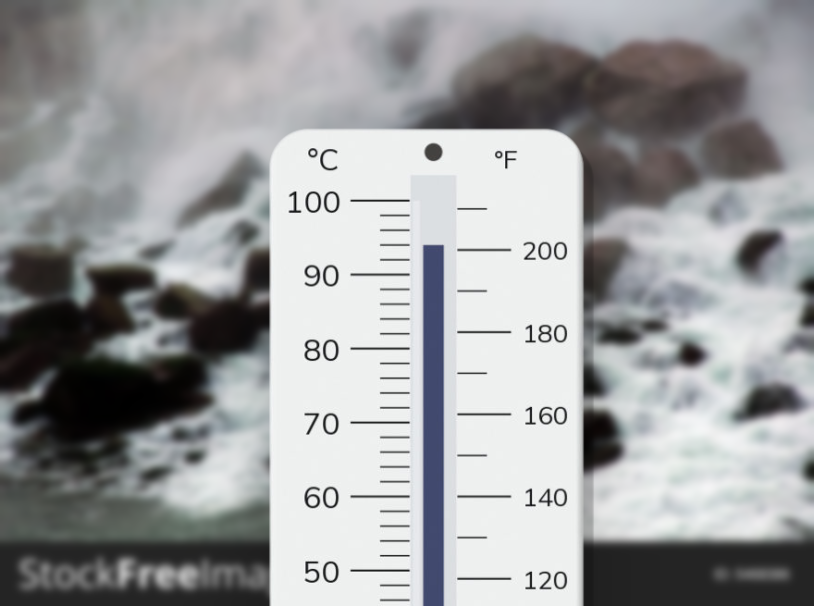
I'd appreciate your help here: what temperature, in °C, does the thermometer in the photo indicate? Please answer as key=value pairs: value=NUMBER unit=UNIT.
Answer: value=94 unit=°C
